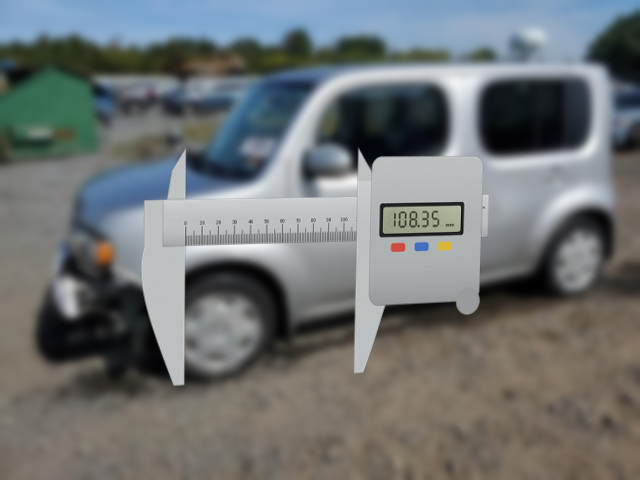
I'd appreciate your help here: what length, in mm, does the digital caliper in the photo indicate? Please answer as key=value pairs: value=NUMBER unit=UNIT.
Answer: value=108.35 unit=mm
